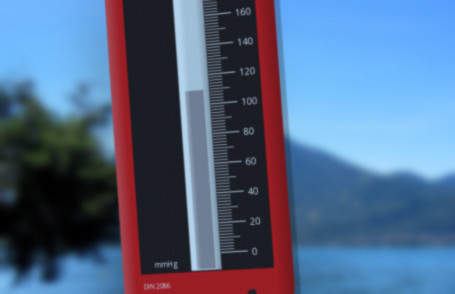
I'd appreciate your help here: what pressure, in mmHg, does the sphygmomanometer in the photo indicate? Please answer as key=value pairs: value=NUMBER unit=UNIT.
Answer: value=110 unit=mmHg
